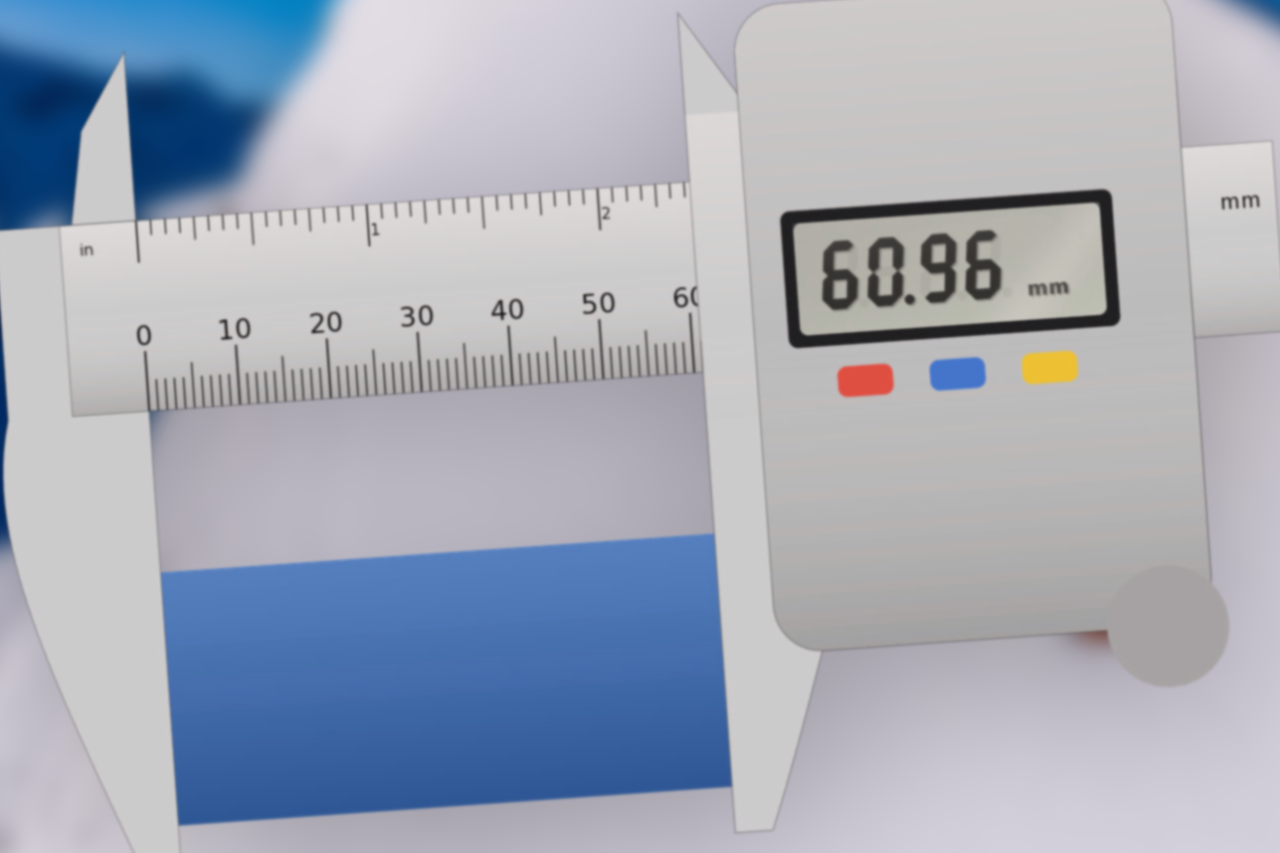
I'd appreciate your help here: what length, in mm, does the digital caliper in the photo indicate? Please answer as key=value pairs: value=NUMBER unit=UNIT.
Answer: value=60.96 unit=mm
